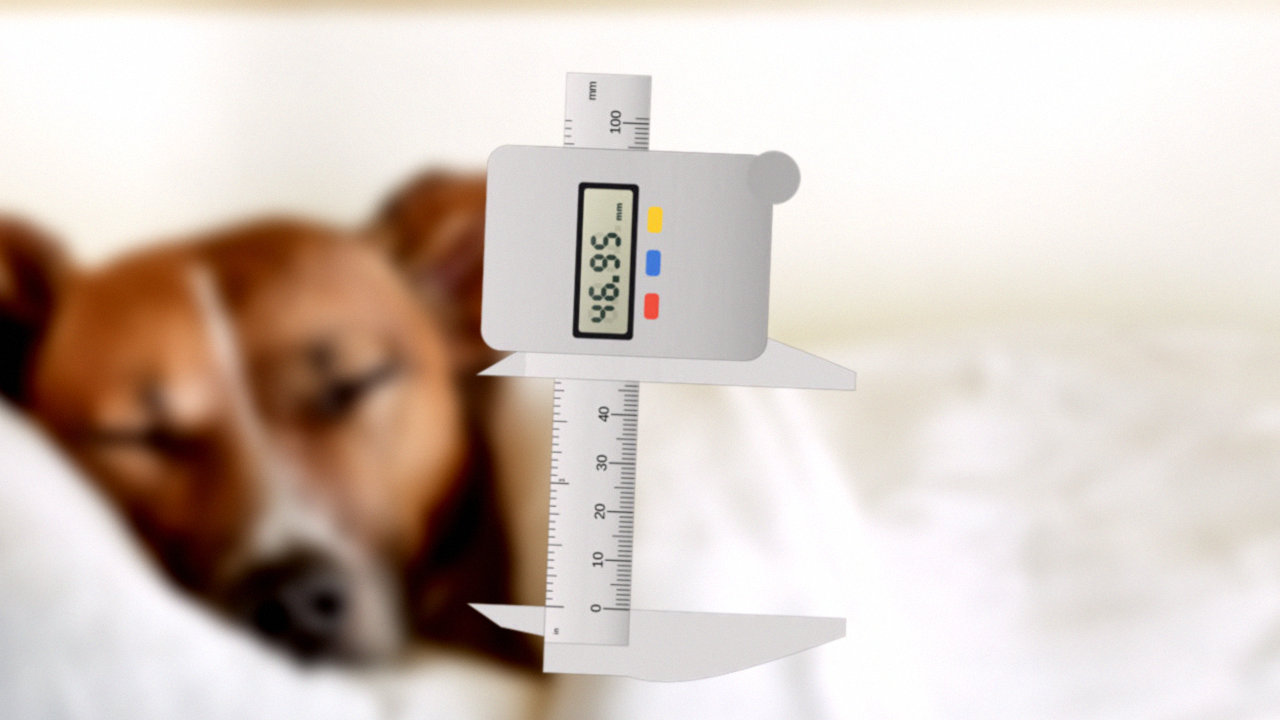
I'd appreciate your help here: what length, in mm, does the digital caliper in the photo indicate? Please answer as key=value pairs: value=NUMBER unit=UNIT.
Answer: value=46.95 unit=mm
